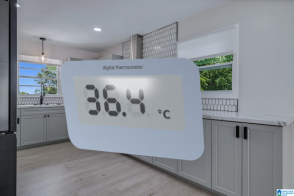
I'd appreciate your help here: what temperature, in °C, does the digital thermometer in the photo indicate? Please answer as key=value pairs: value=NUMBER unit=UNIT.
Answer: value=36.4 unit=°C
